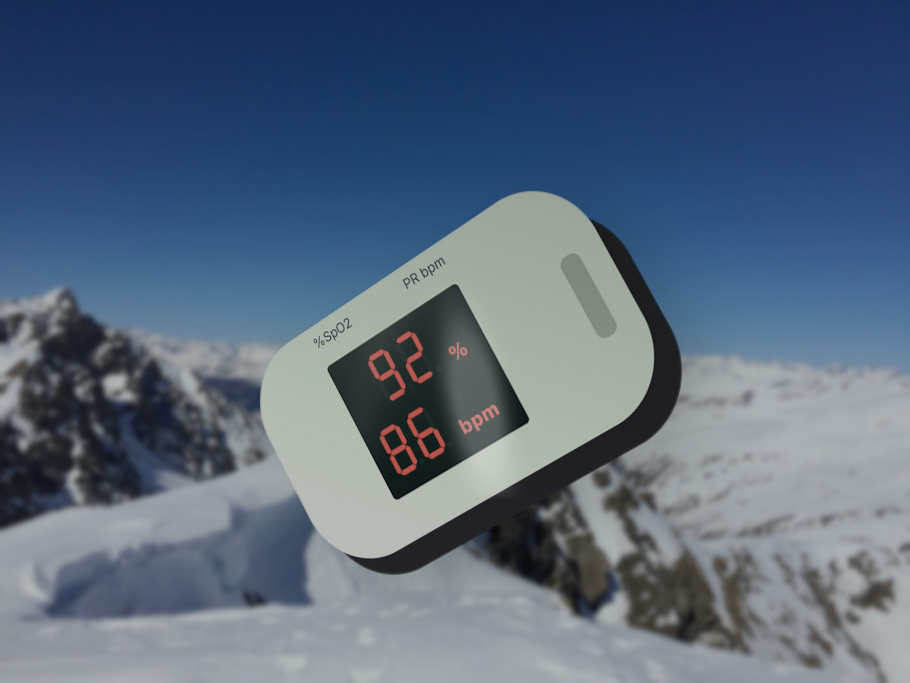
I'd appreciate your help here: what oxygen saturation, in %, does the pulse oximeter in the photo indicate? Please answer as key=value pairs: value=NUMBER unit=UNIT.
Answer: value=92 unit=%
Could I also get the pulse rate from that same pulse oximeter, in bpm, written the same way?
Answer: value=86 unit=bpm
